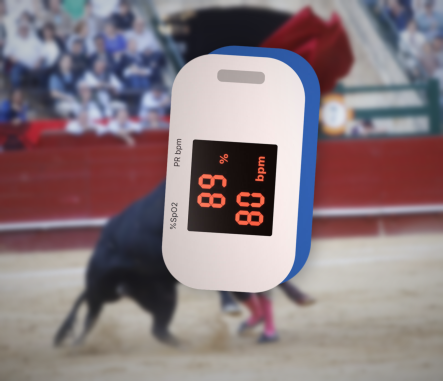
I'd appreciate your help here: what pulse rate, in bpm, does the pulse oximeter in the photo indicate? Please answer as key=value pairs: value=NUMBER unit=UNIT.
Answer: value=80 unit=bpm
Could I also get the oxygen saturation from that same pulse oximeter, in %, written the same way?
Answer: value=89 unit=%
